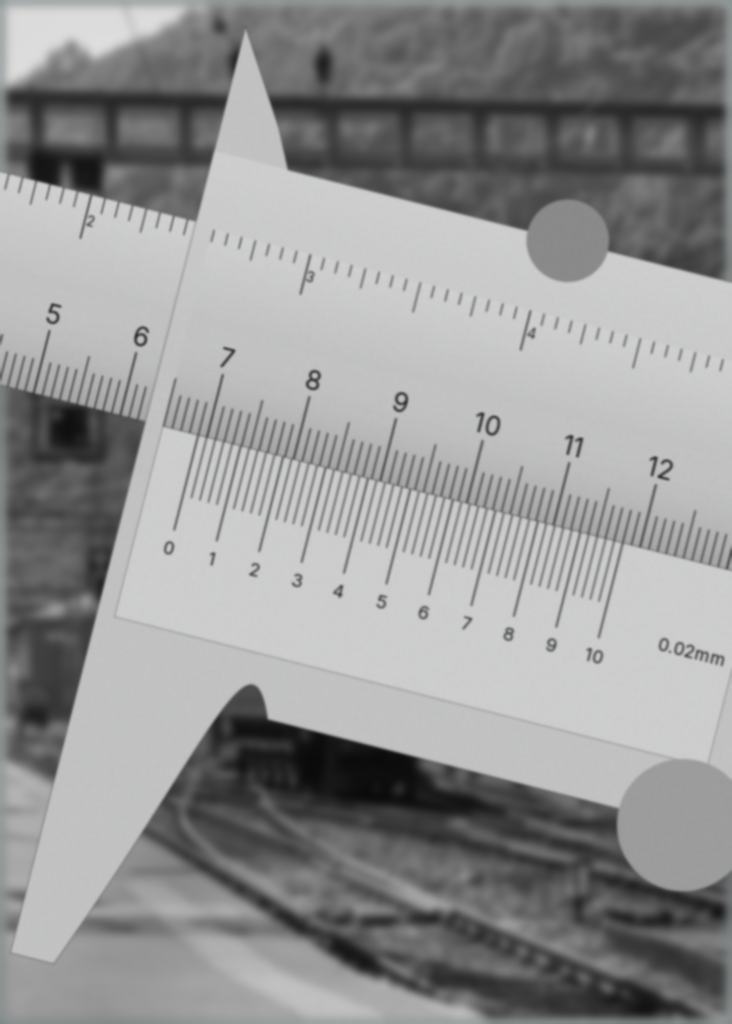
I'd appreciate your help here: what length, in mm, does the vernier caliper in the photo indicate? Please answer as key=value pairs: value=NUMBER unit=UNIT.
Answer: value=69.0 unit=mm
